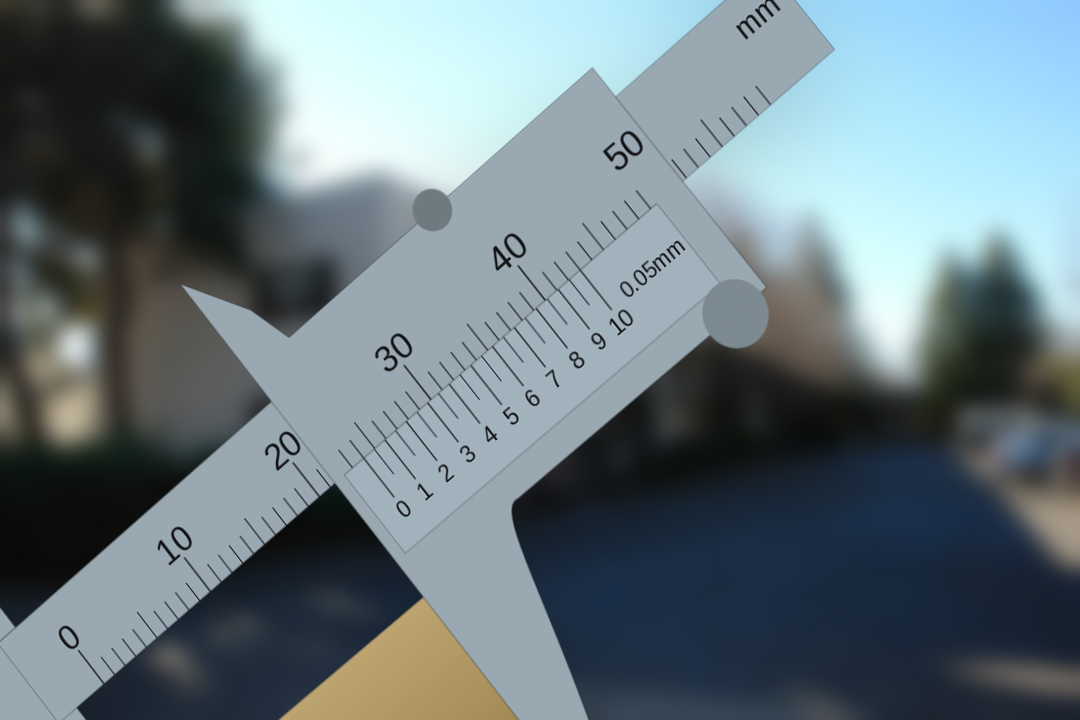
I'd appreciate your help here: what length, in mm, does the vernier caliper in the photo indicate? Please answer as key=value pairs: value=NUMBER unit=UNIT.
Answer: value=24.0 unit=mm
